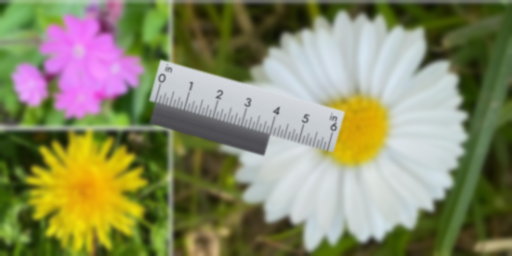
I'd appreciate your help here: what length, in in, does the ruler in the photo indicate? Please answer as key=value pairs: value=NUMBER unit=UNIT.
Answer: value=4 unit=in
